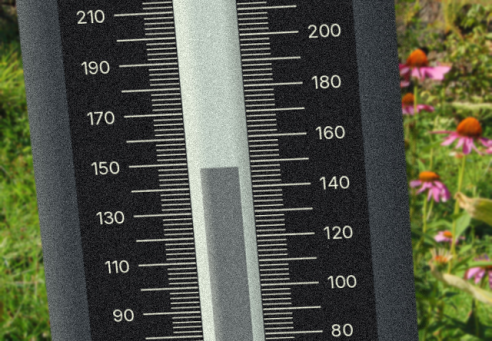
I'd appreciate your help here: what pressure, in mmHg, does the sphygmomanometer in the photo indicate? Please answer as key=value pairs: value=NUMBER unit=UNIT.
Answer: value=148 unit=mmHg
